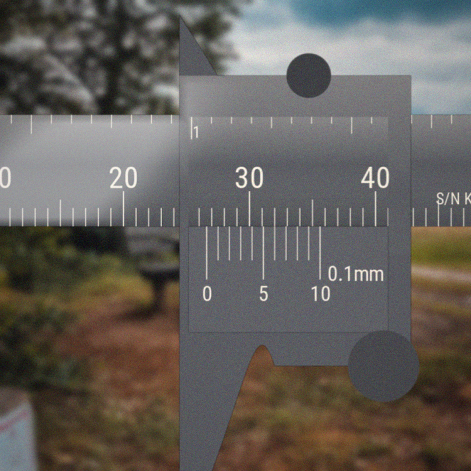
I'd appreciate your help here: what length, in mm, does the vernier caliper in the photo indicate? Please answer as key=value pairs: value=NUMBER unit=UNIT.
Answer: value=26.6 unit=mm
